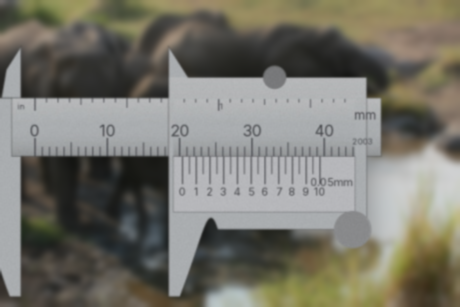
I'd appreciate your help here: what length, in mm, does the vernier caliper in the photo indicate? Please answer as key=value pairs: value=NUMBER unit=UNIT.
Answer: value=20.4 unit=mm
